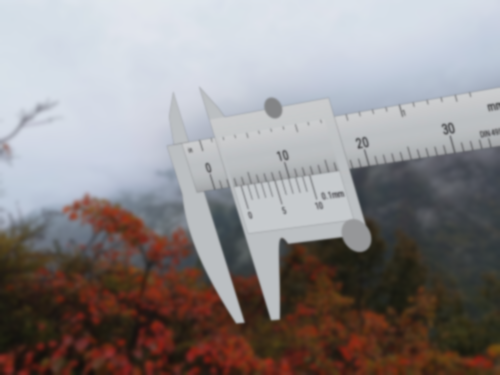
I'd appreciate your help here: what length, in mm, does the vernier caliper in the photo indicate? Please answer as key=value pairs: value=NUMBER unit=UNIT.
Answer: value=3.6 unit=mm
